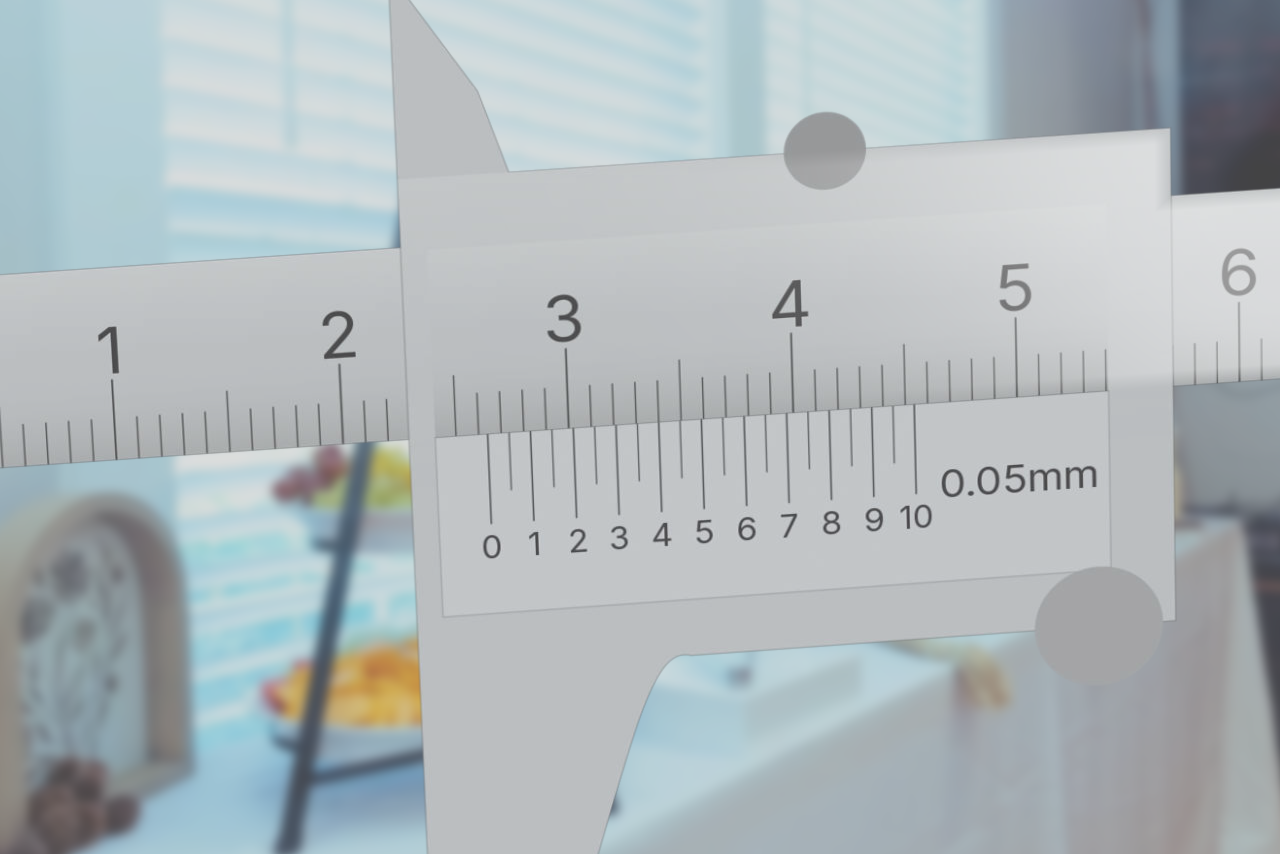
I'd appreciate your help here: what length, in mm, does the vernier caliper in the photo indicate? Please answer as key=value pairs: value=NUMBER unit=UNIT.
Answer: value=26.4 unit=mm
